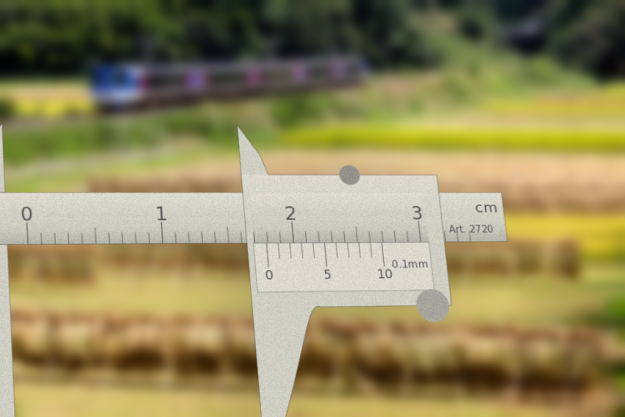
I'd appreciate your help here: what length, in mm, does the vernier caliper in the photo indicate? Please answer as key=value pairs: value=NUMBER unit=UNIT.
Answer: value=17.9 unit=mm
